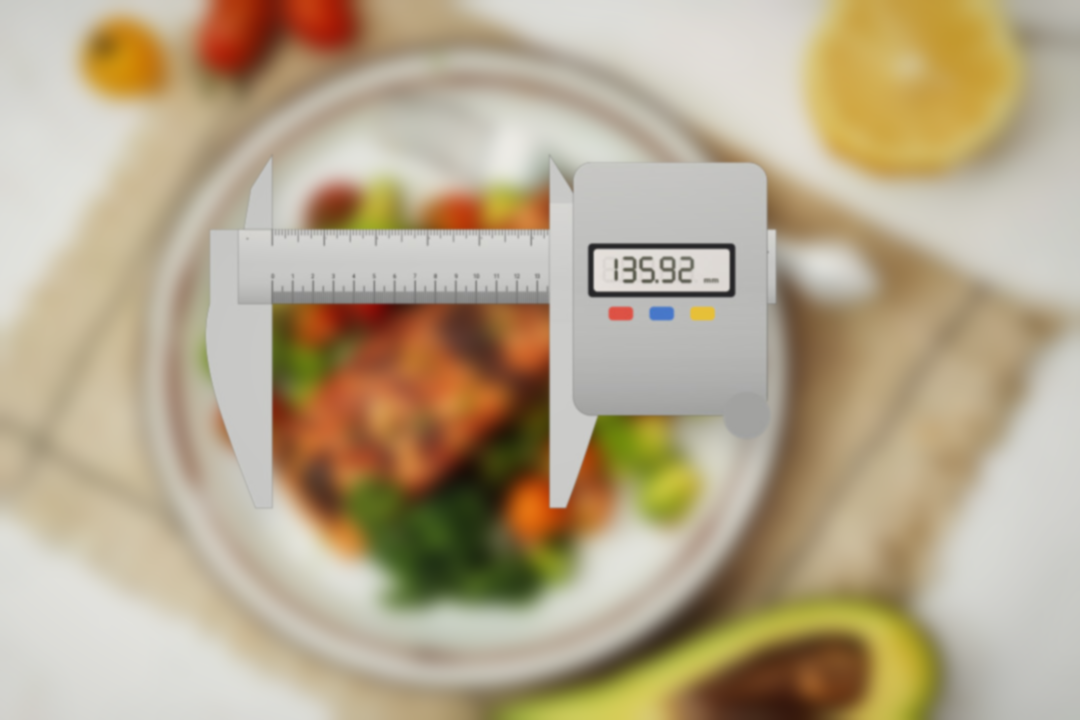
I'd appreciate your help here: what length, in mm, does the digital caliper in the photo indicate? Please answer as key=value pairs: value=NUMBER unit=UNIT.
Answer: value=135.92 unit=mm
